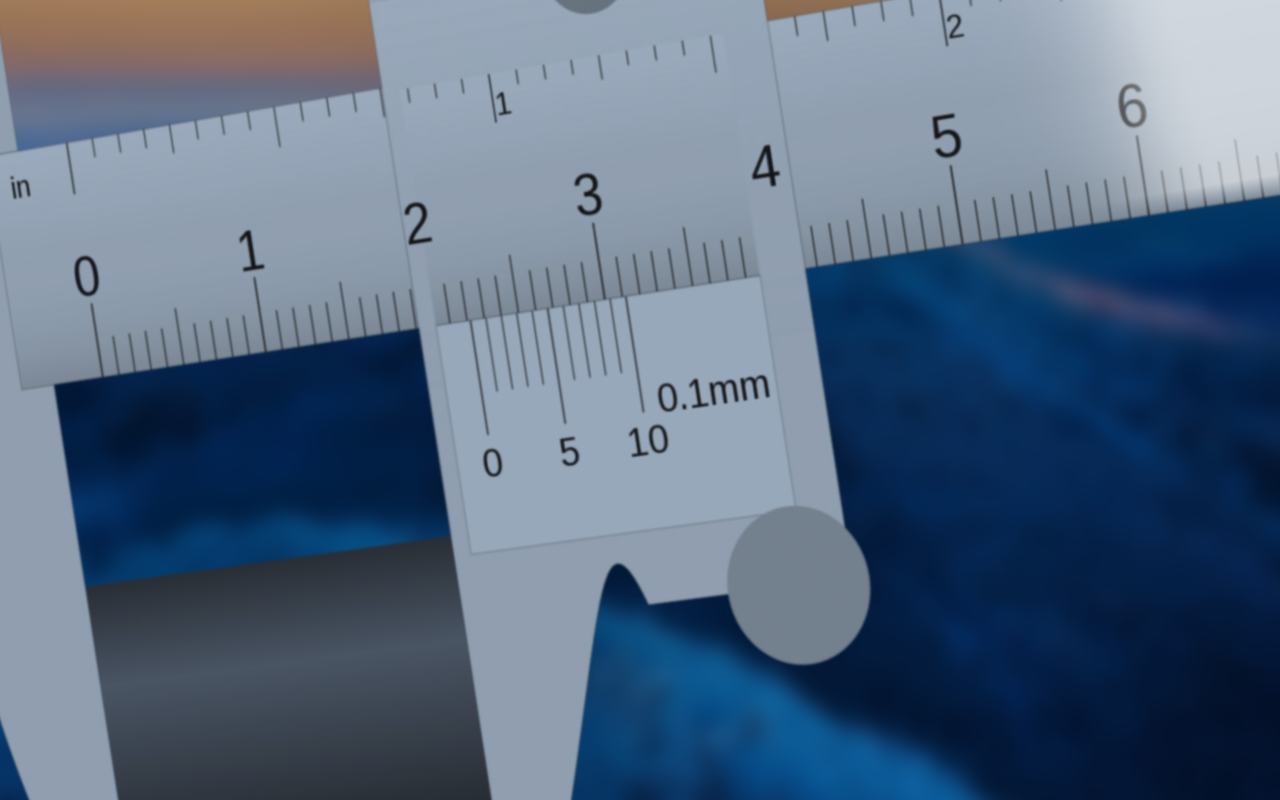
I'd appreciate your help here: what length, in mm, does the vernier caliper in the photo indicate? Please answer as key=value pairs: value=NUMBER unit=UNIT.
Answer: value=22.2 unit=mm
